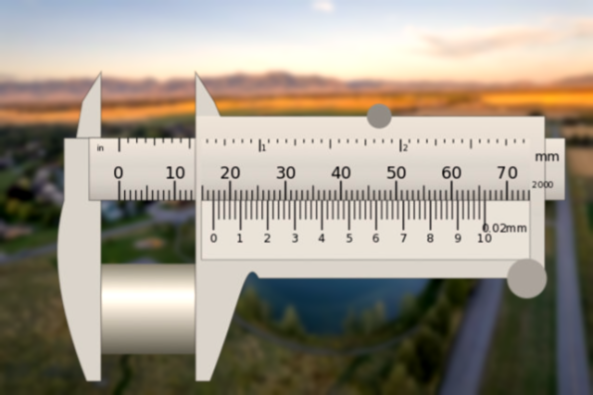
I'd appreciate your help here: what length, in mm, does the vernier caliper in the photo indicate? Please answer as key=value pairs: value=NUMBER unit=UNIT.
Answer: value=17.0 unit=mm
